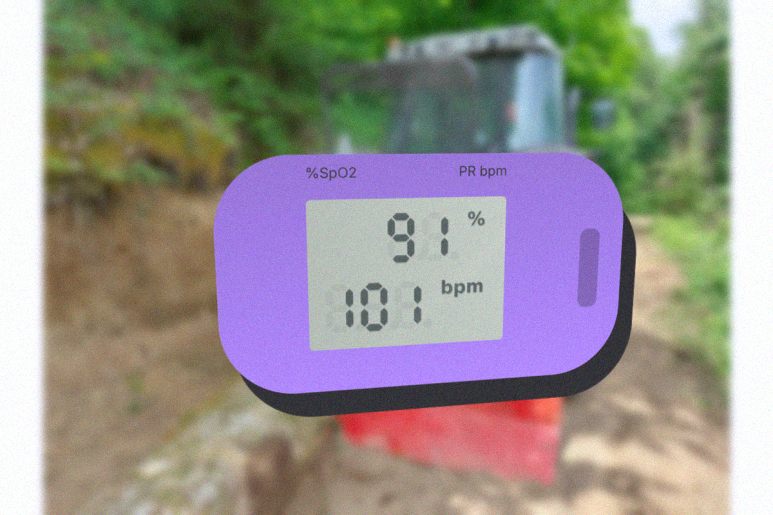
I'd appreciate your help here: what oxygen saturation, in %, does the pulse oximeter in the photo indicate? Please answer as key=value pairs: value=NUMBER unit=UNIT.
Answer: value=91 unit=%
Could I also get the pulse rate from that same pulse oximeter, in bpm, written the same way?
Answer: value=101 unit=bpm
